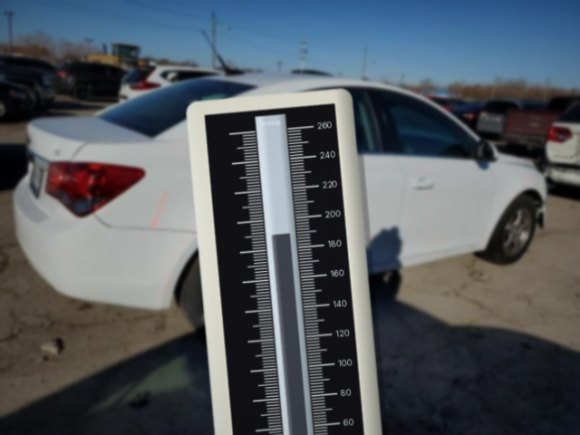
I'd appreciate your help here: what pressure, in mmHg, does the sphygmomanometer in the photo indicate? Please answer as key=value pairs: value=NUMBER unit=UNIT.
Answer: value=190 unit=mmHg
